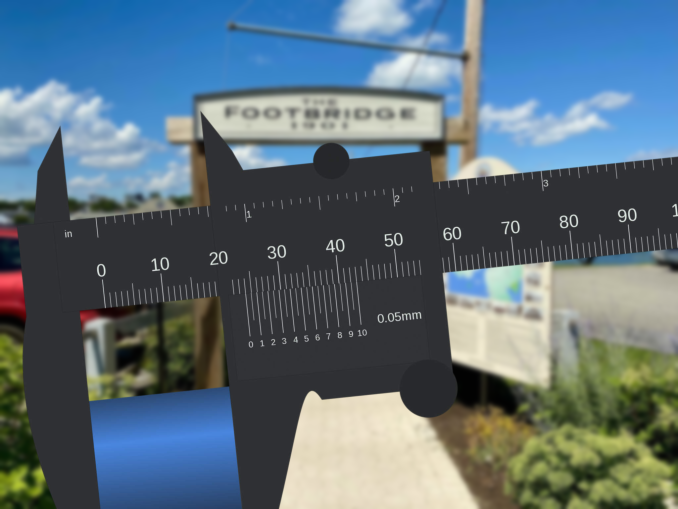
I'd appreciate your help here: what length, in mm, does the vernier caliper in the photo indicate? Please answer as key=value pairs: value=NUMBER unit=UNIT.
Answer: value=24.0 unit=mm
